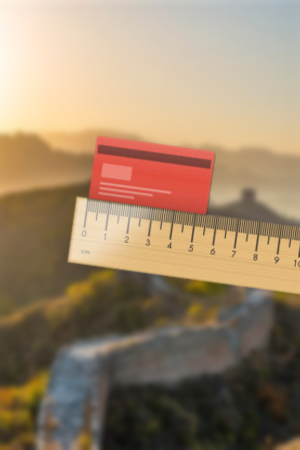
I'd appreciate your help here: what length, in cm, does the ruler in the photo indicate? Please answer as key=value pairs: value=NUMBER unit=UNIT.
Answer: value=5.5 unit=cm
